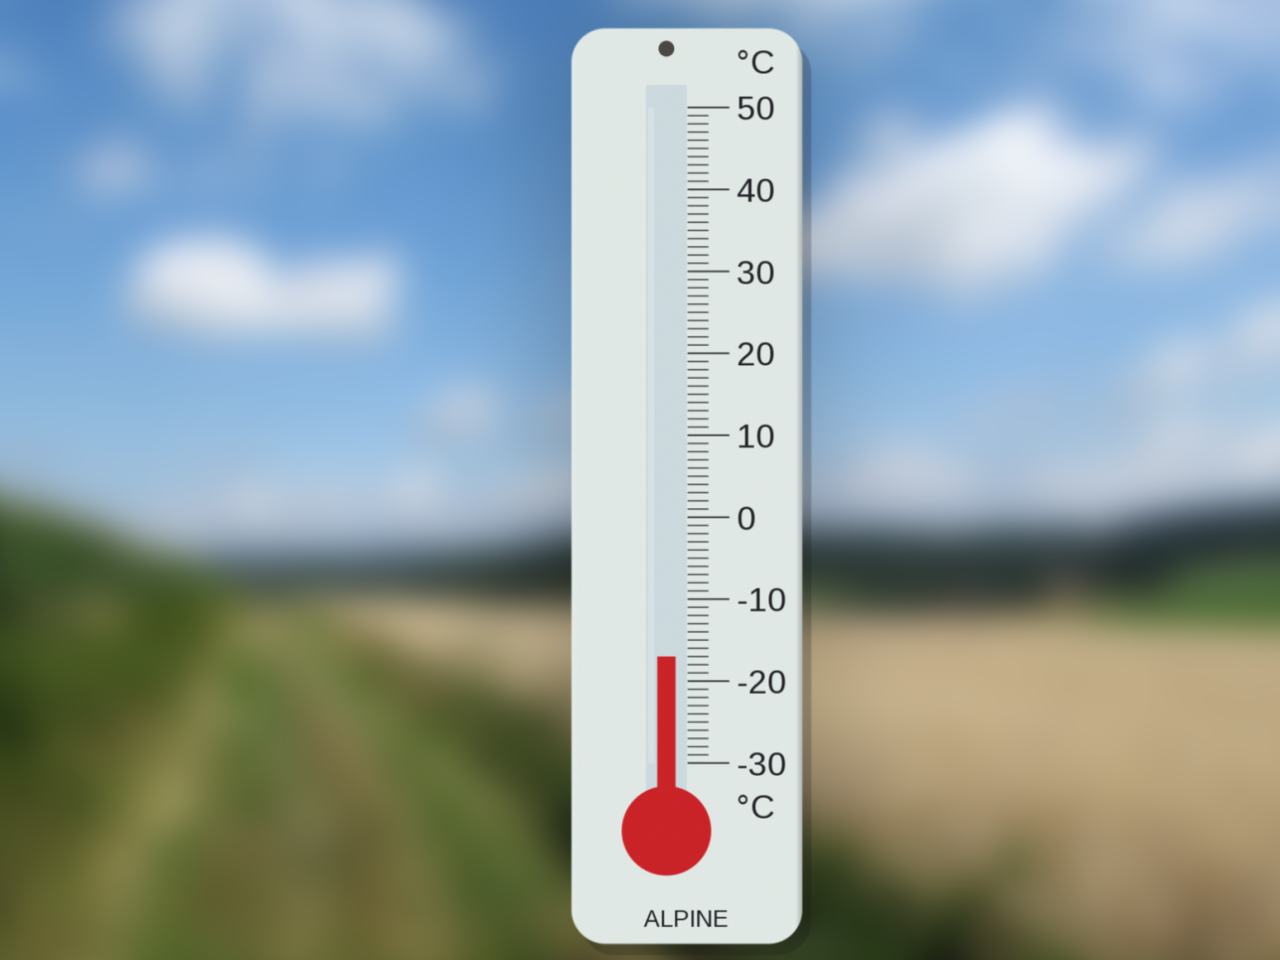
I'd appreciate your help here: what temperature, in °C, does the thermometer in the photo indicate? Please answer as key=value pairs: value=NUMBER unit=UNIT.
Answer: value=-17 unit=°C
